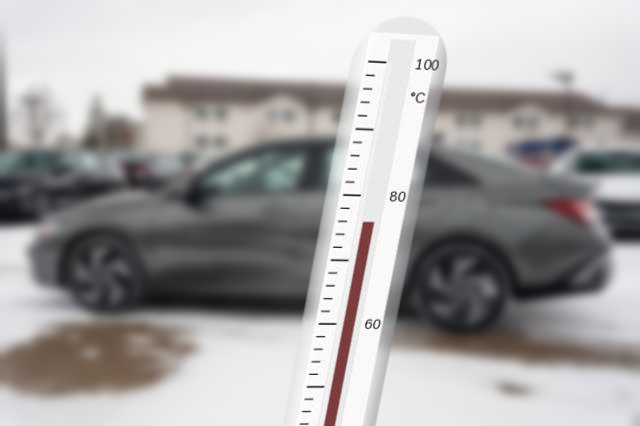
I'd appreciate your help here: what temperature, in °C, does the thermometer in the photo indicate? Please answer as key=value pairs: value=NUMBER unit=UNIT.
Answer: value=76 unit=°C
